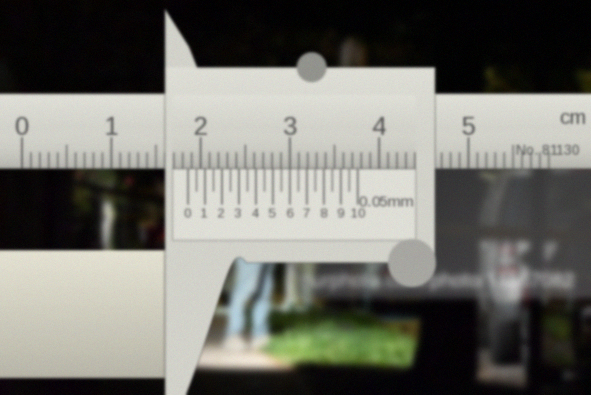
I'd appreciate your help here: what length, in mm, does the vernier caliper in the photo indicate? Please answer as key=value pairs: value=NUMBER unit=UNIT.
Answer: value=18.6 unit=mm
